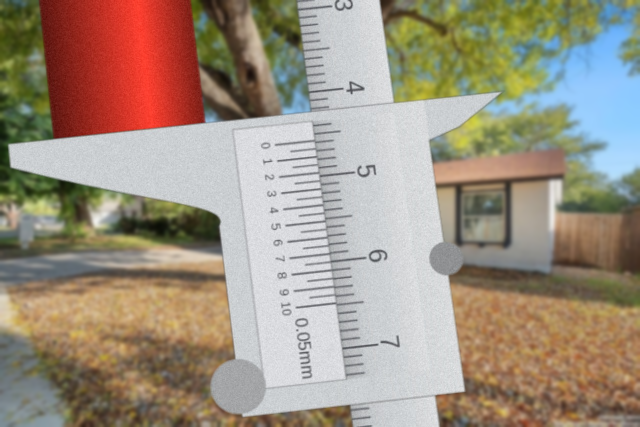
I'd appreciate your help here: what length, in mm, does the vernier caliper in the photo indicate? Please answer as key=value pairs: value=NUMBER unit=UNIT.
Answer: value=45.8 unit=mm
